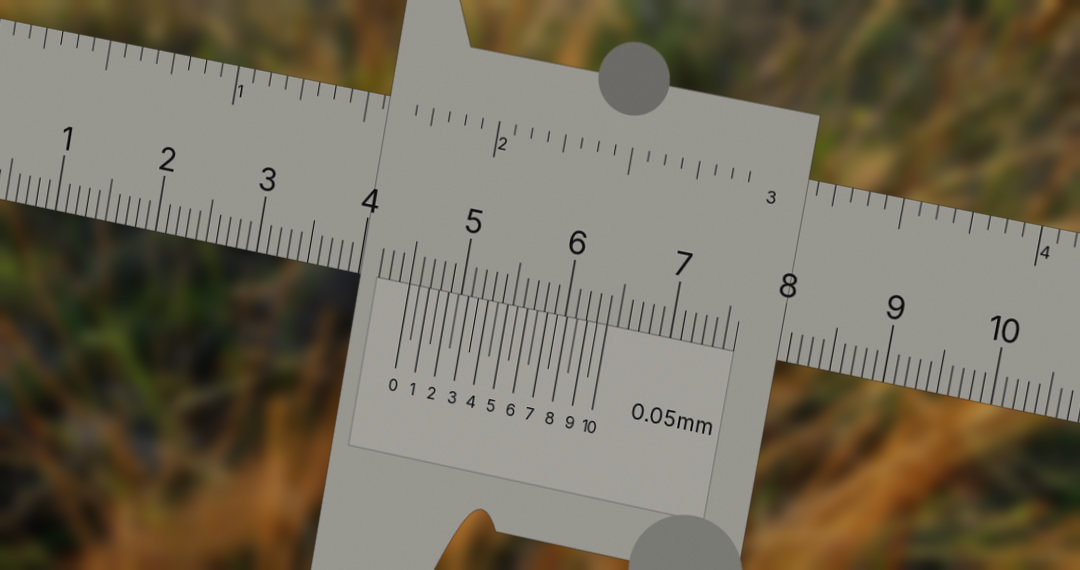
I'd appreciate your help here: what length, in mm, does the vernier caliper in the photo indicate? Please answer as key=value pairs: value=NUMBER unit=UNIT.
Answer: value=45.0 unit=mm
